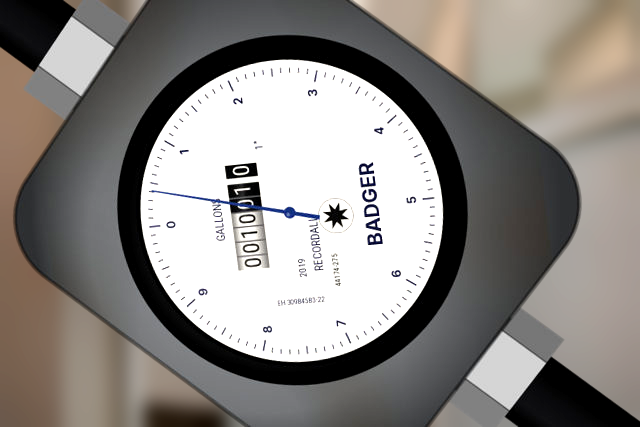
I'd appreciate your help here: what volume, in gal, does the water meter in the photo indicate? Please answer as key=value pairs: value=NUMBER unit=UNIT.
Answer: value=10010.4 unit=gal
